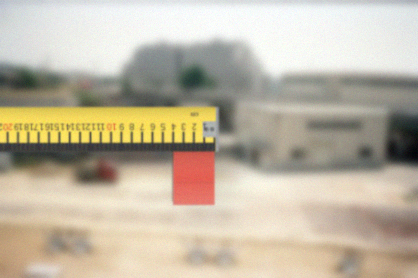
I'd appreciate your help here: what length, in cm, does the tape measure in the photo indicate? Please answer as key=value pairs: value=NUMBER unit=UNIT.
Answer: value=4 unit=cm
